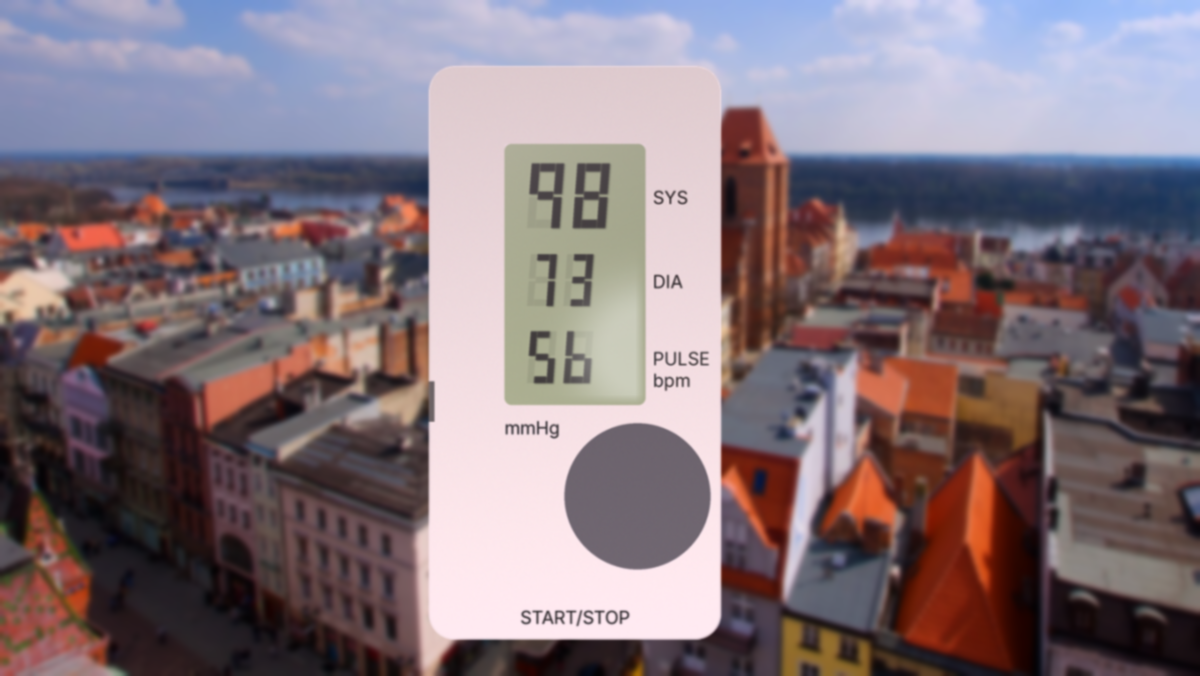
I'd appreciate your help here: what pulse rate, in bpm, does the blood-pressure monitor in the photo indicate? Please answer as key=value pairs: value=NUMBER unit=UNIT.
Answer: value=56 unit=bpm
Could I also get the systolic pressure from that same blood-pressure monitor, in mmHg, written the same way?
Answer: value=98 unit=mmHg
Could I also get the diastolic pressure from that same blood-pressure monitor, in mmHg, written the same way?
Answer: value=73 unit=mmHg
